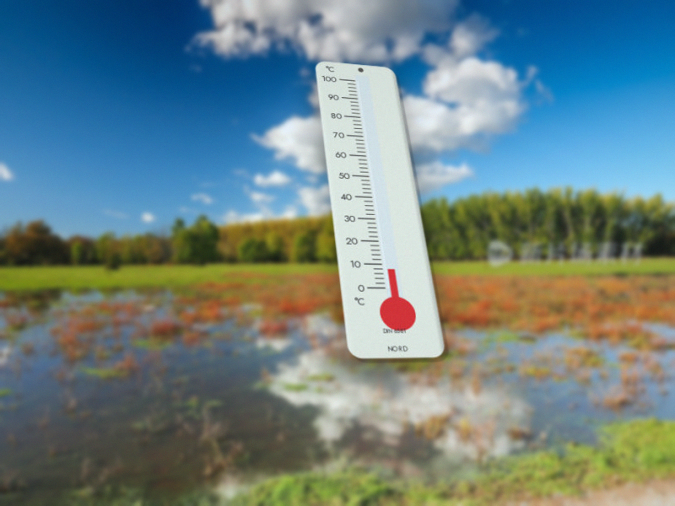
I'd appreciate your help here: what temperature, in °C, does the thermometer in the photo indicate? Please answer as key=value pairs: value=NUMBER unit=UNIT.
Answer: value=8 unit=°C
